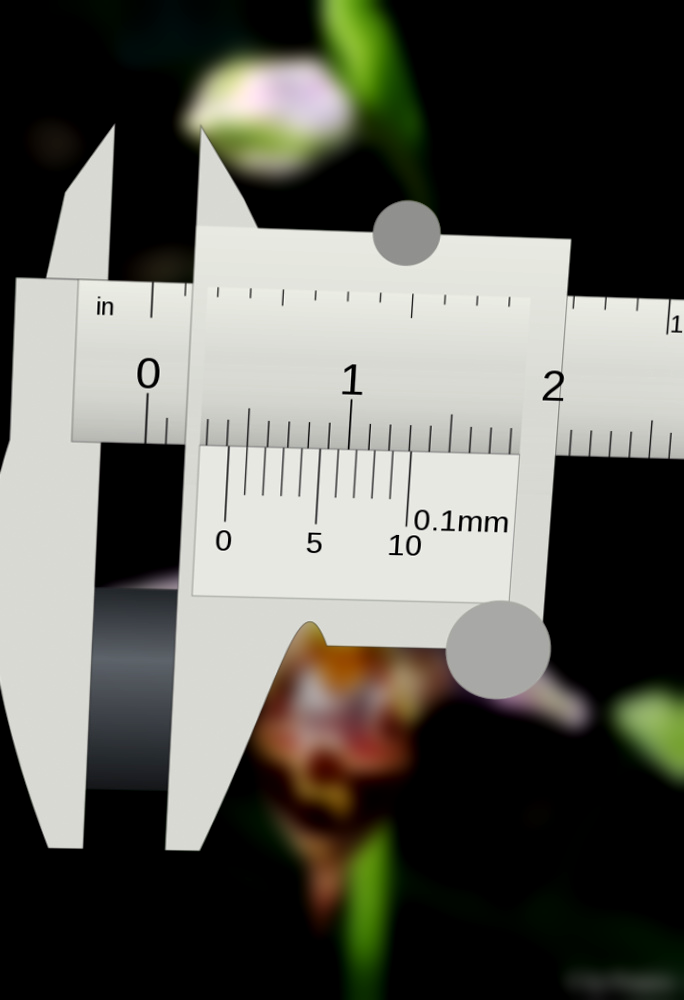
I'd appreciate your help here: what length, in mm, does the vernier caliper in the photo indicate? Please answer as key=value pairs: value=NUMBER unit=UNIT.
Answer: value=4.1 unit=mm
